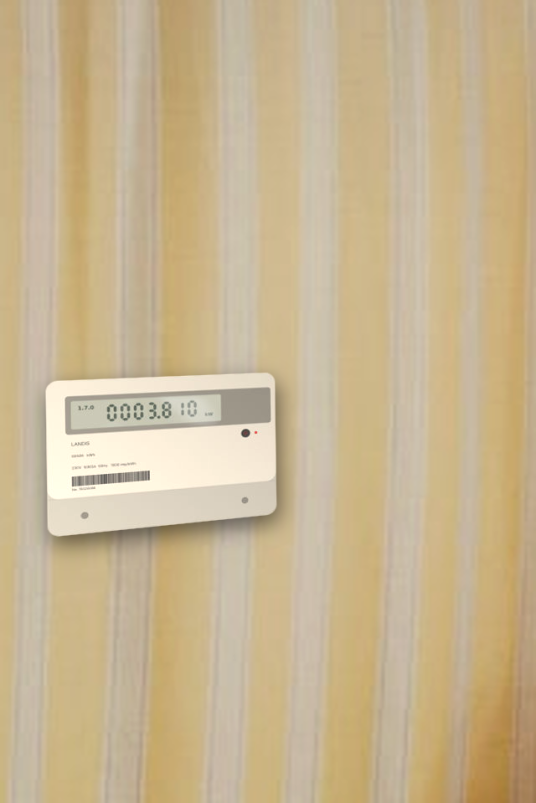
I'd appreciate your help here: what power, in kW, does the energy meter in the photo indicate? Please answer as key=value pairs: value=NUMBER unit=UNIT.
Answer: value=3.810 unit=kW
